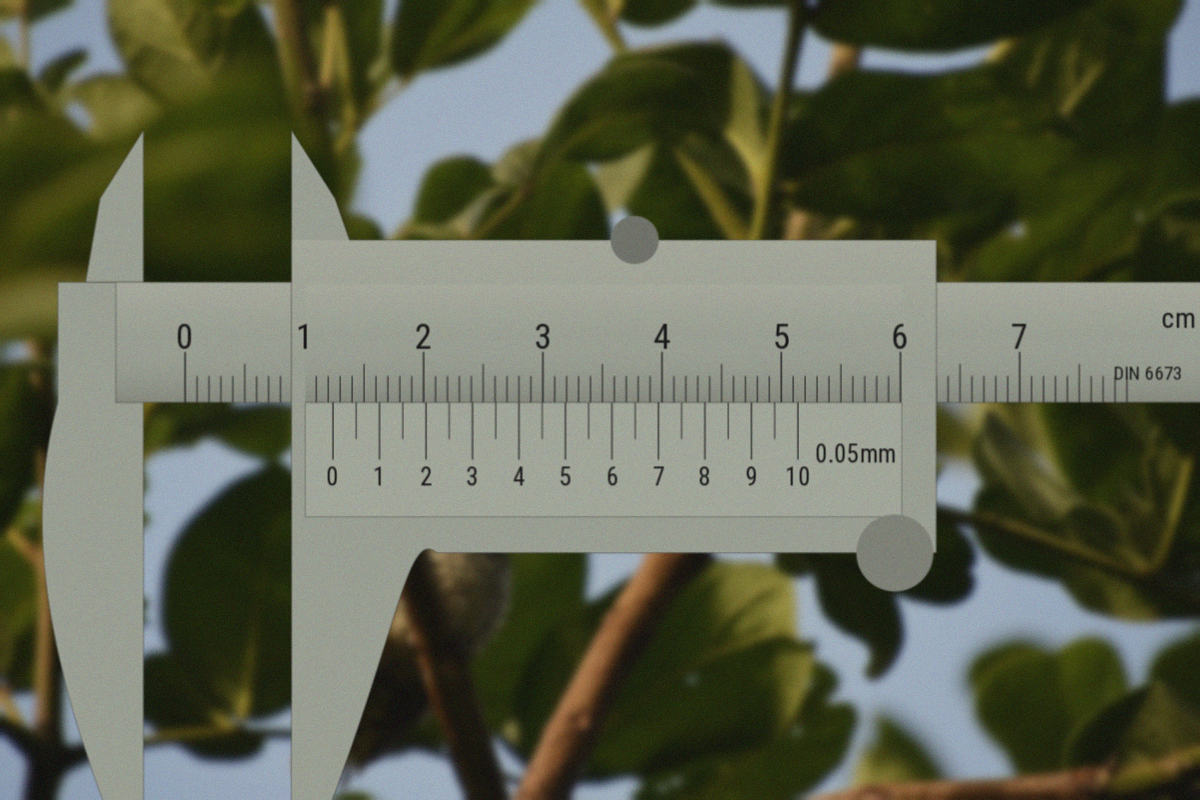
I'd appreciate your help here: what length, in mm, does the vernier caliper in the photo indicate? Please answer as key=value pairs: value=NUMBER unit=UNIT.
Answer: value=12.4 unit=mm
